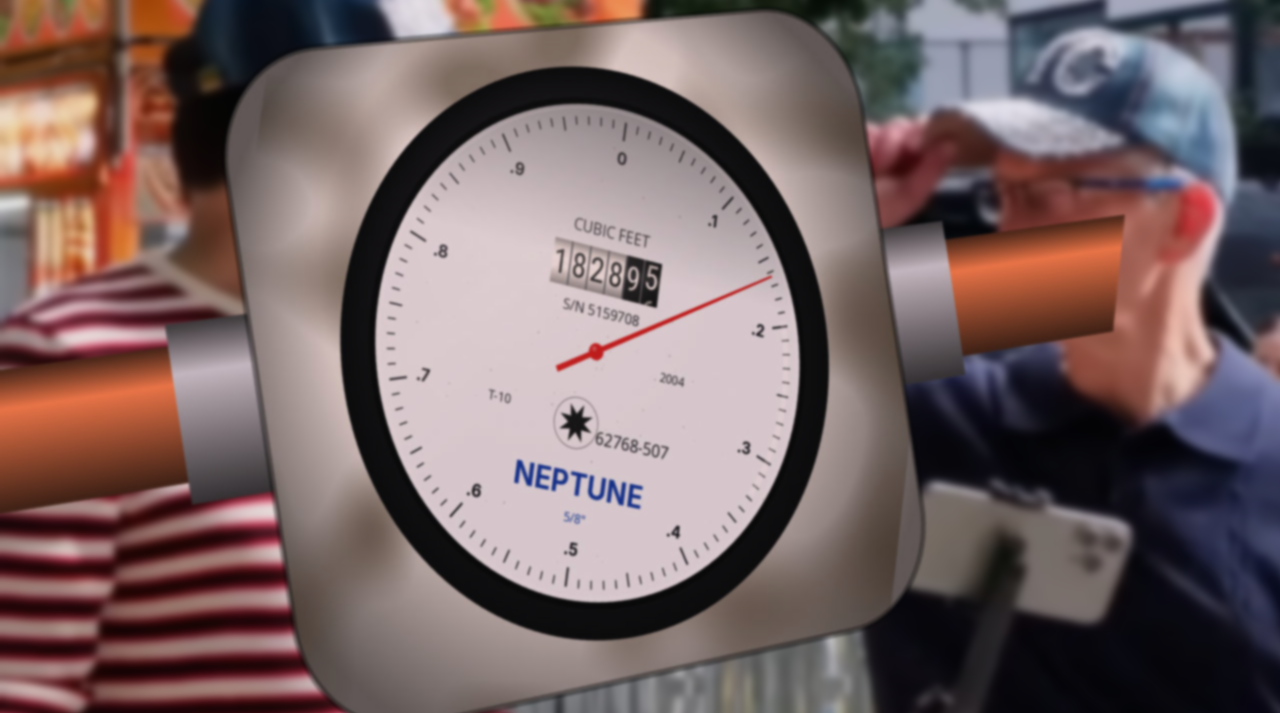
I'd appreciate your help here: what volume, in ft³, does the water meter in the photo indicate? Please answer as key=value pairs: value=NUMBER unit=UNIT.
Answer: value=182895.16 unit=ft³
